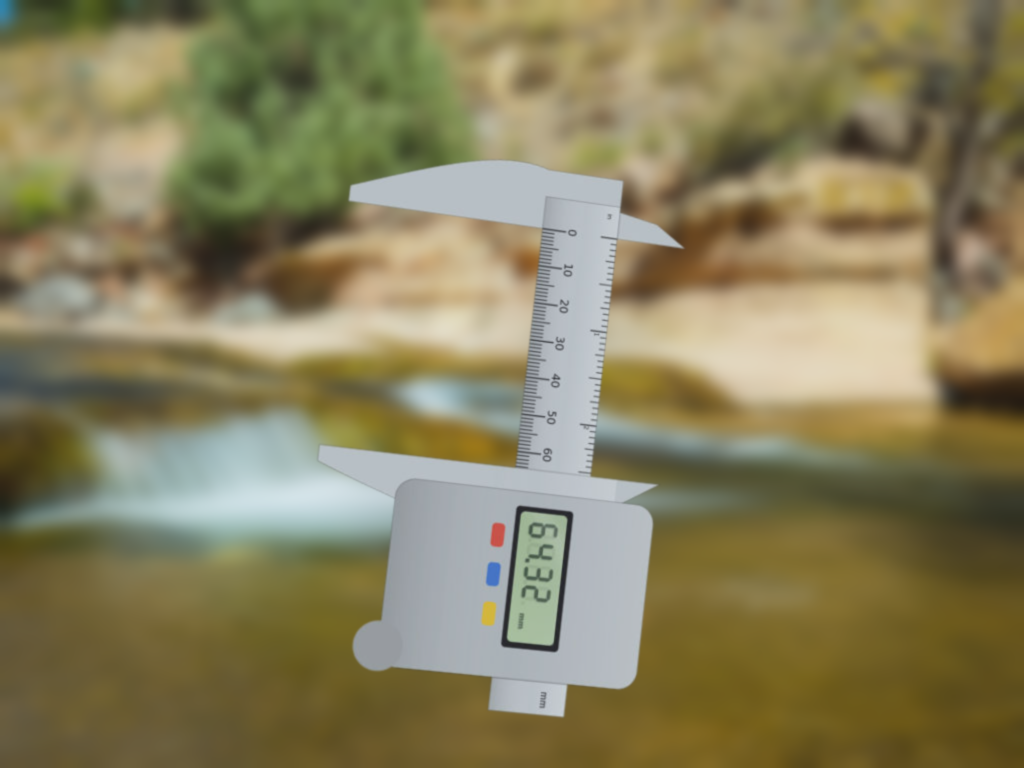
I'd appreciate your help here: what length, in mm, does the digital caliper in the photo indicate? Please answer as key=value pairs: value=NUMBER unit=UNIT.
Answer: value=64.32 unit=mm
